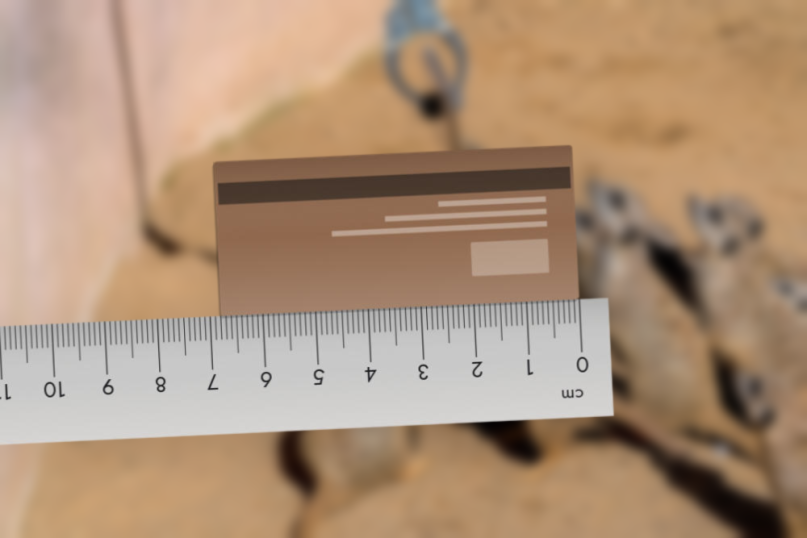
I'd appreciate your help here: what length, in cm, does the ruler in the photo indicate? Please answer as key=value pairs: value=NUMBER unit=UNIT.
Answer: value=6.8 unit=cm
